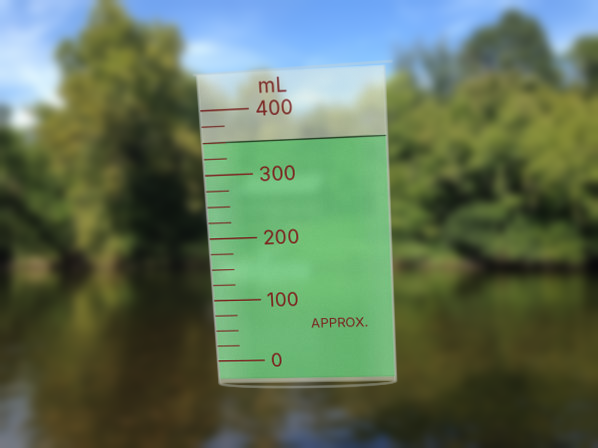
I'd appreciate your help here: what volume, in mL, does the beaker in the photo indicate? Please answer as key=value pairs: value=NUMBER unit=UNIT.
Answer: value=350 unit=mL
